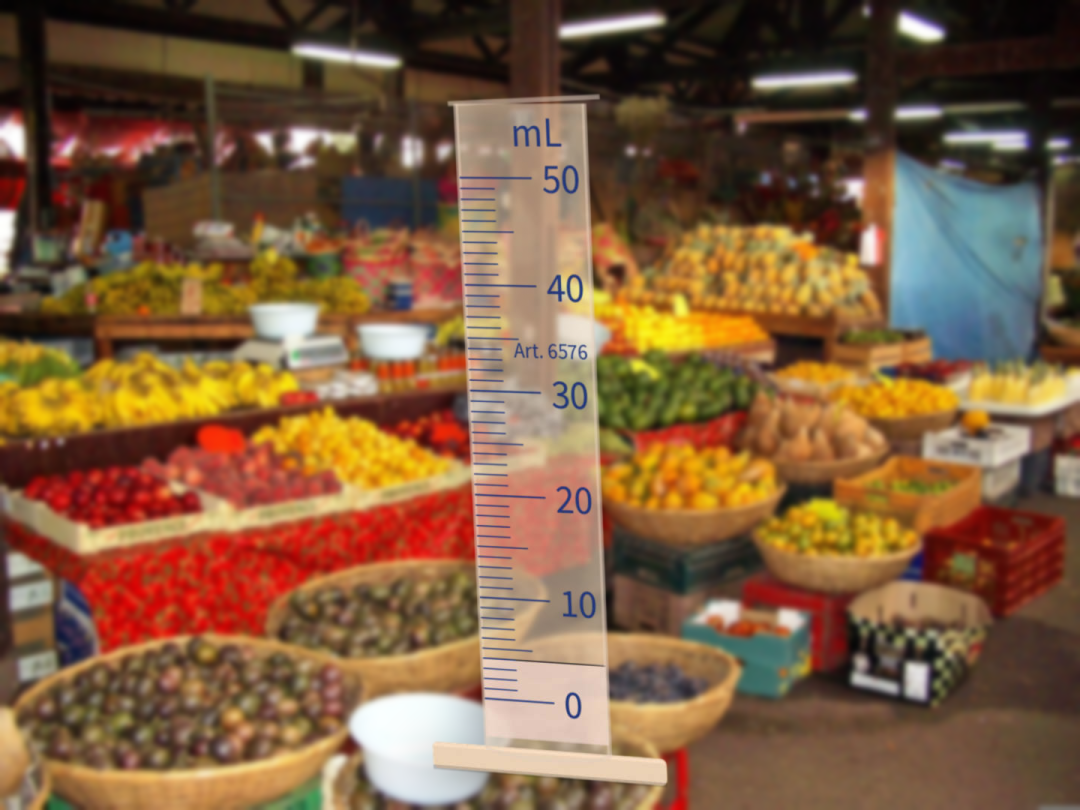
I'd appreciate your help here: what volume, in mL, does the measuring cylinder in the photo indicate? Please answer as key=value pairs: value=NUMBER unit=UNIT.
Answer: value=4 unit=mL
